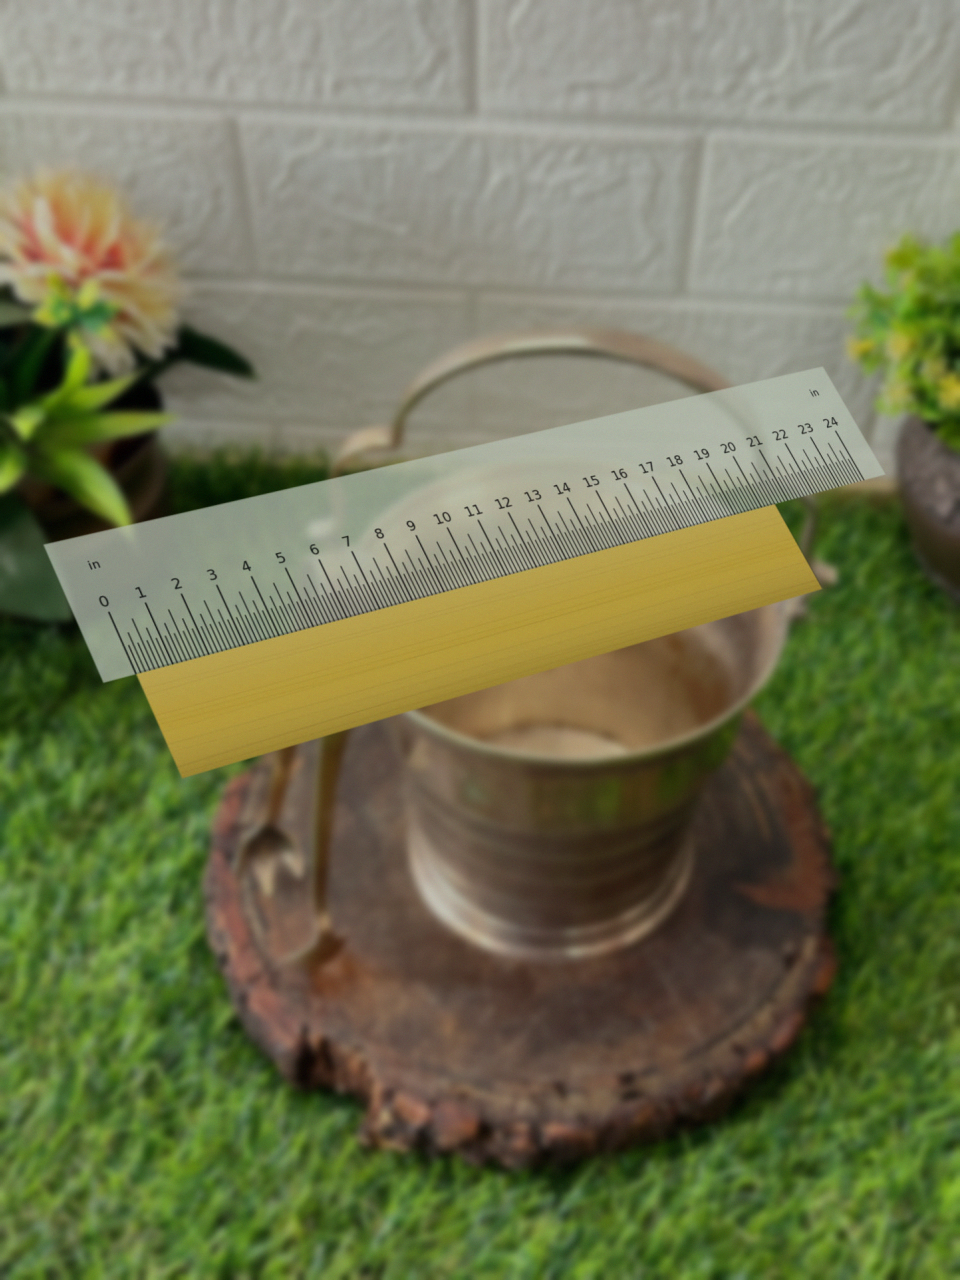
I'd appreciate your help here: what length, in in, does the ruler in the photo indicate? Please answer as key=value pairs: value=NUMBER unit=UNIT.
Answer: value=20.5 unit=in
